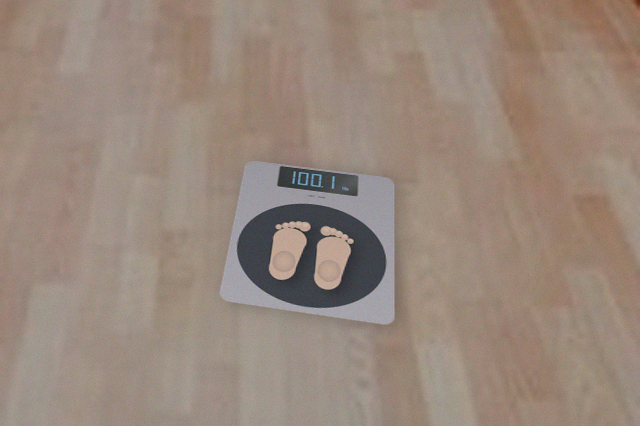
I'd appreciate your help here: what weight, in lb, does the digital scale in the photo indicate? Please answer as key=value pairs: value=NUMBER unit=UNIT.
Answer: value=100.1 unit=lb
